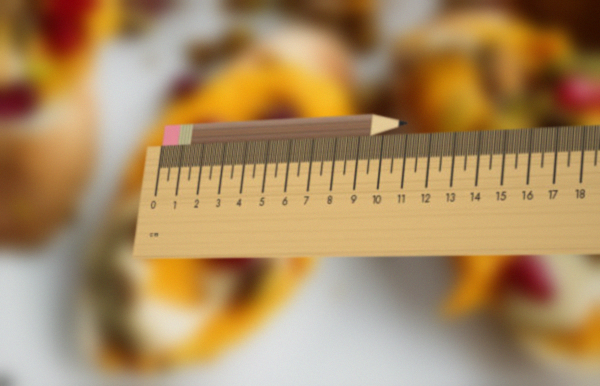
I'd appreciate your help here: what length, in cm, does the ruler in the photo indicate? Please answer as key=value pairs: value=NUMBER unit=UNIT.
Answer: value=11 unit=cm
